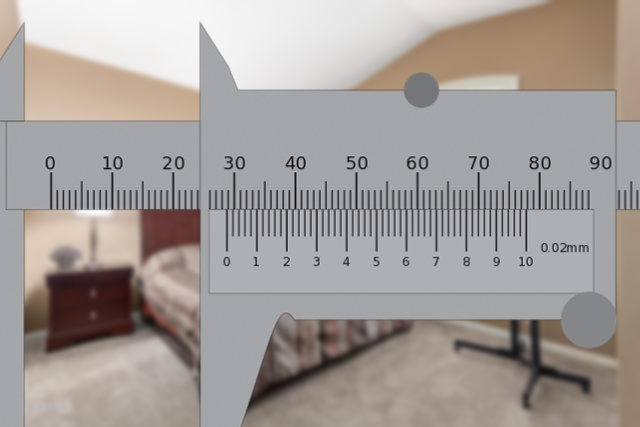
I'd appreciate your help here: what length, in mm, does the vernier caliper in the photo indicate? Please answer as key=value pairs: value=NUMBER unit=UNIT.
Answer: value=28.8 unit=mm
